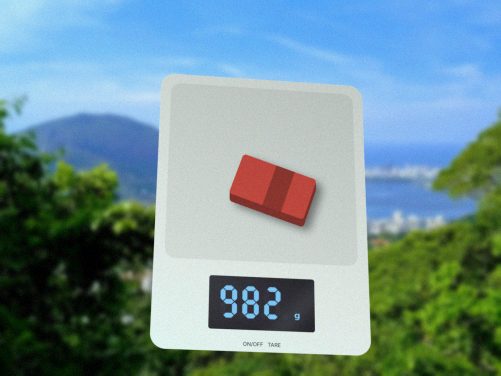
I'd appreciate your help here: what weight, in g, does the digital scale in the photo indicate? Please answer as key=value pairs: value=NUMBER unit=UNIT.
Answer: value=982 unit=g
